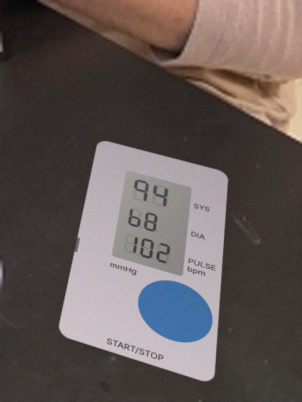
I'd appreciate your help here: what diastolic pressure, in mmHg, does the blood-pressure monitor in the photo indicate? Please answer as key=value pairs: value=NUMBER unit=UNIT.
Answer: value=68 unit=mmHg
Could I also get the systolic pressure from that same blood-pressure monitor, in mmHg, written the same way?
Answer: value=94 unit=mmHg
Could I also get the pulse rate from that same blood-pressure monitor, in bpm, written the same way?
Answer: value=102 unit=bpm
